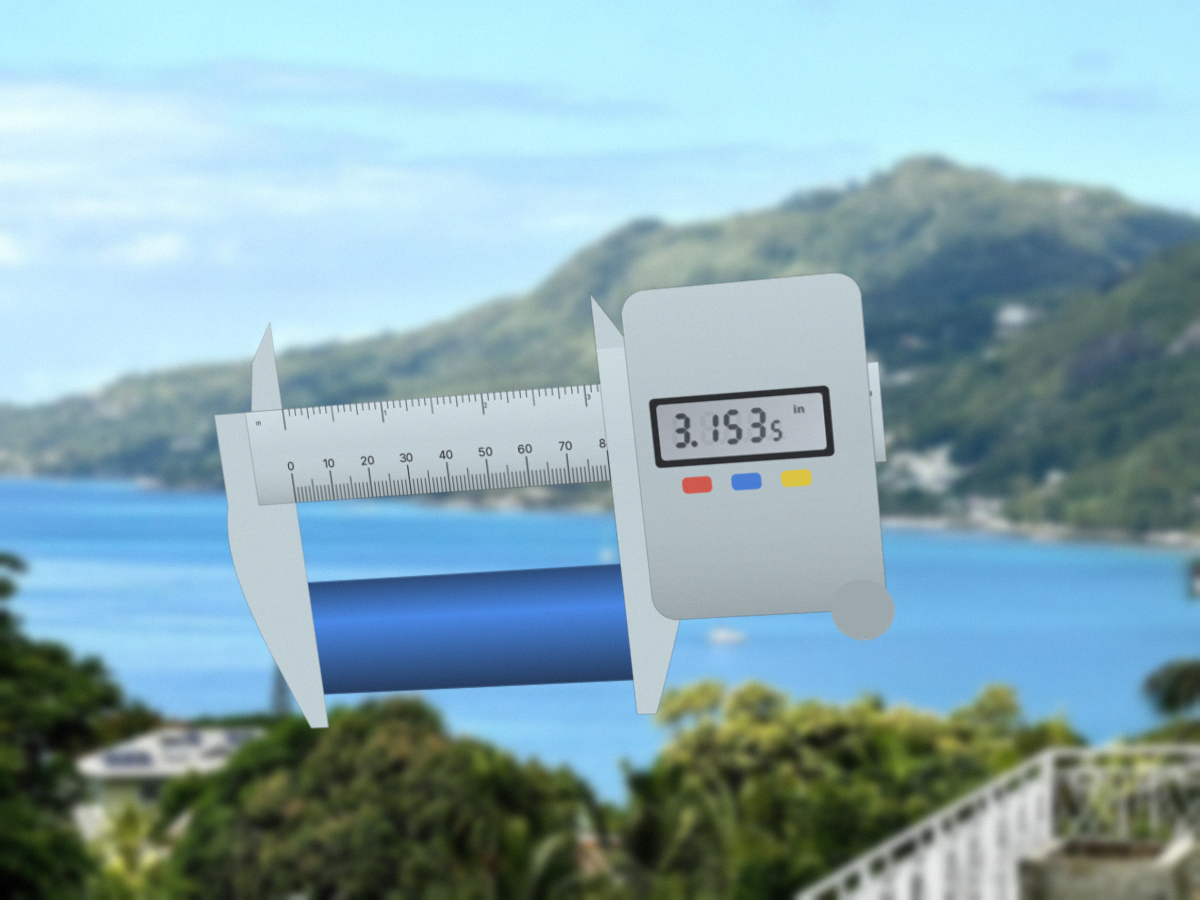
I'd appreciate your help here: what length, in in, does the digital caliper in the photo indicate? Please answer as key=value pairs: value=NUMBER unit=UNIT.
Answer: value=3.1535 unit=in
